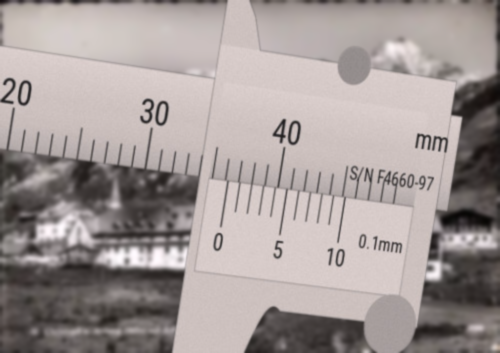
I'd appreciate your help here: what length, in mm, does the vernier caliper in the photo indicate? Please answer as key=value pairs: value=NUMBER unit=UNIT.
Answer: value=36.2 unit=mm
